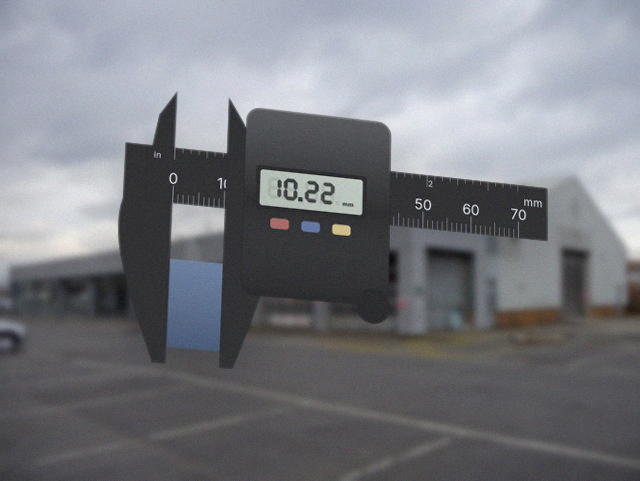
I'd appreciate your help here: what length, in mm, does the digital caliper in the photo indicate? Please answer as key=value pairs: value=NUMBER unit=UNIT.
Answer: value=10.22 unit=mm
